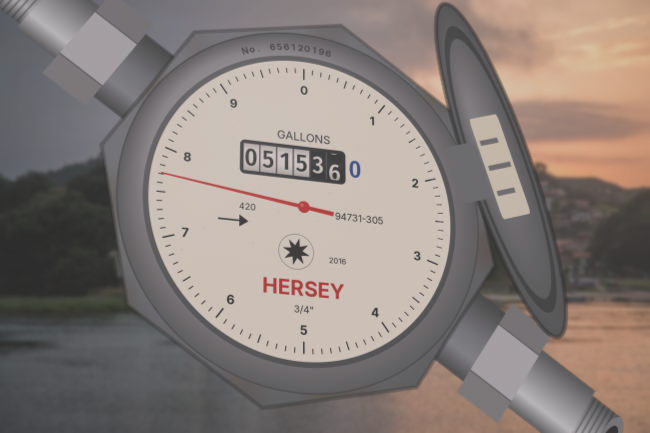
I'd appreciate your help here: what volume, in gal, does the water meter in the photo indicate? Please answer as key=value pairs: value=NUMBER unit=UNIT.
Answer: value=515357.7 unit=gal
